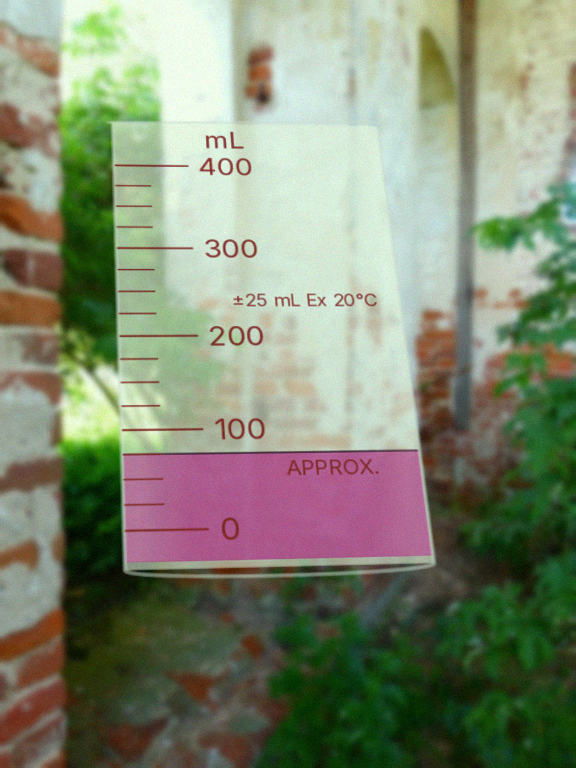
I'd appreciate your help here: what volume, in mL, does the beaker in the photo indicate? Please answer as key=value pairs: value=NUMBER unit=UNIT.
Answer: value=75 unit=mL
